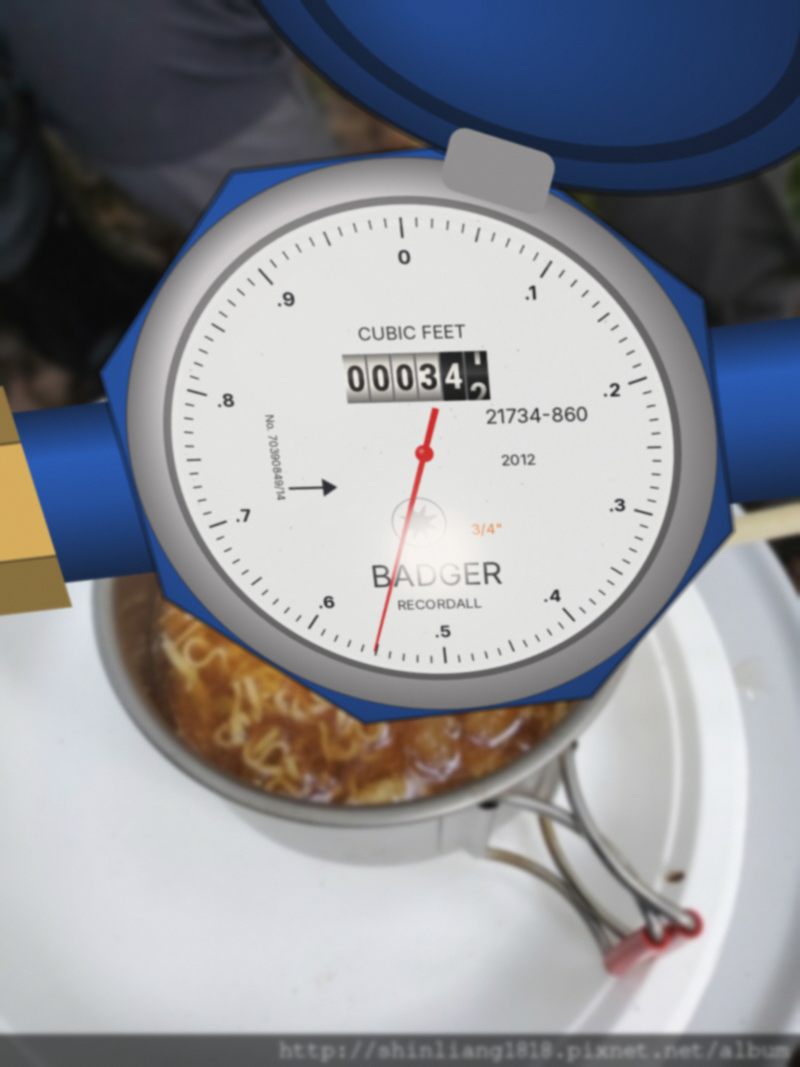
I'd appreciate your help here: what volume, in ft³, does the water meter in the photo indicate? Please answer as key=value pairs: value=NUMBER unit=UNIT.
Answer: value=341.55 unit=ft³
